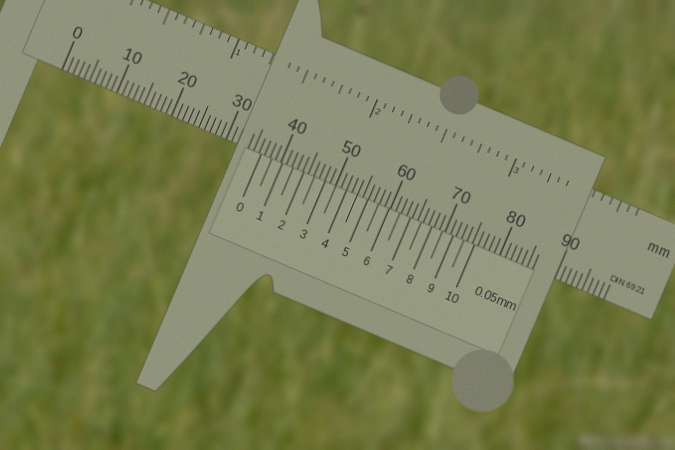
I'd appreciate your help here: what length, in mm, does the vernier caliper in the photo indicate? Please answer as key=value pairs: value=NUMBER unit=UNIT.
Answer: value=36.4 unit=mm
